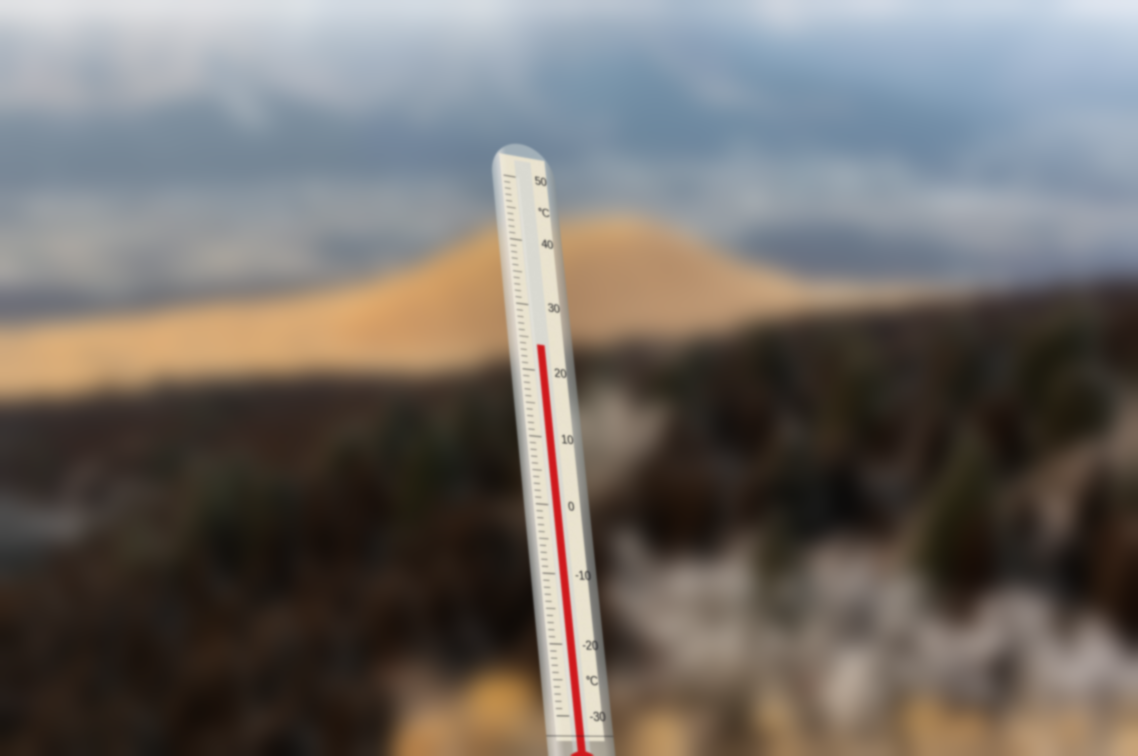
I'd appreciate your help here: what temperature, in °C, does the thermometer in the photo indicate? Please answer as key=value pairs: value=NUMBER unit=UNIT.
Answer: value=24 unit=°C
